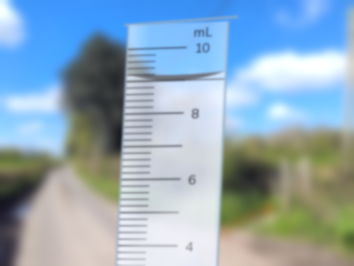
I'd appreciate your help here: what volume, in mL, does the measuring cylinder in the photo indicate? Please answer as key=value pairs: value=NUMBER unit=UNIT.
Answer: value=9 unit=mL
